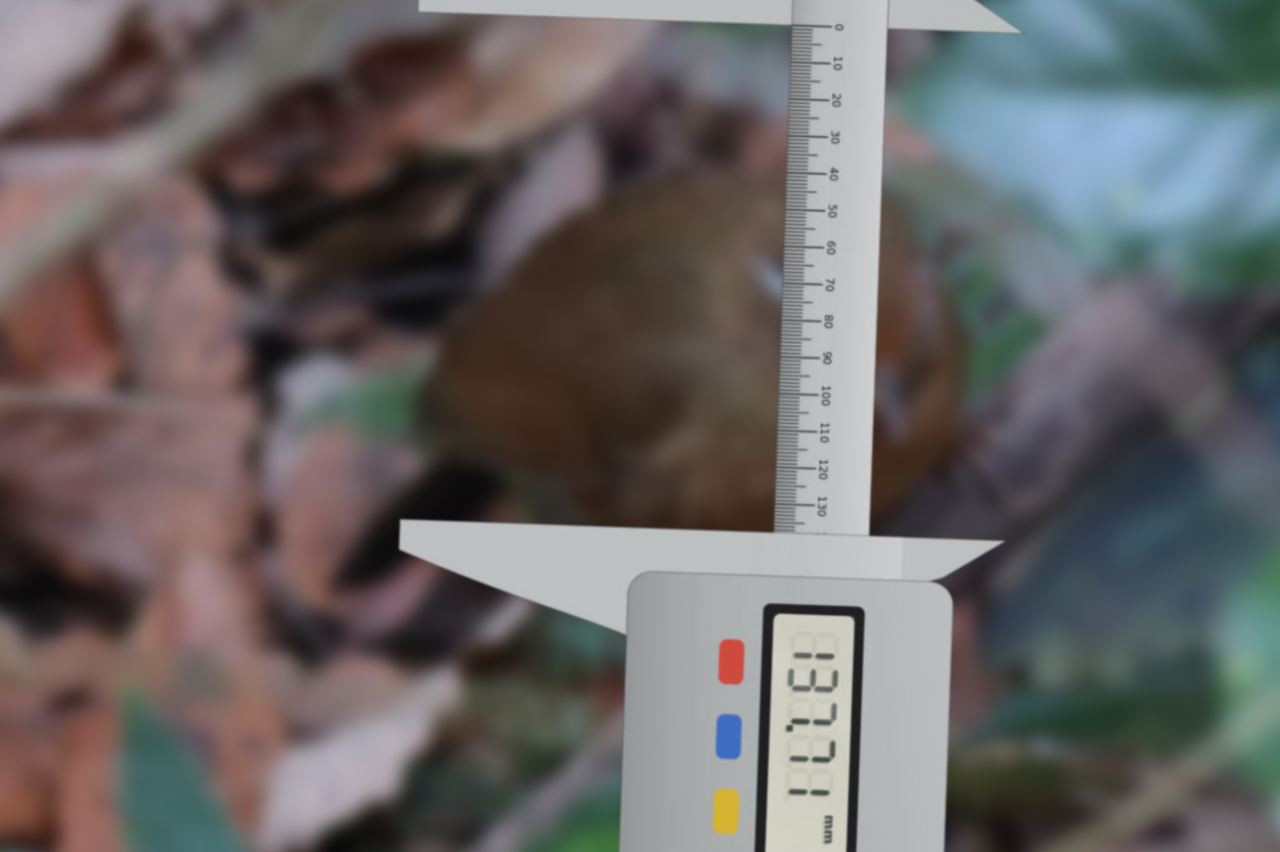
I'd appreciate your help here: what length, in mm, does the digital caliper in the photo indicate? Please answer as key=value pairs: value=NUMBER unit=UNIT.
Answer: value=137.71 unit=mm
